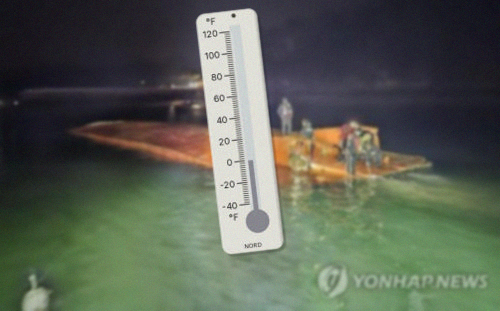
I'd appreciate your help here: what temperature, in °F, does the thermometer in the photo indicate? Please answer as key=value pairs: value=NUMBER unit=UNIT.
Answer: value=0 unit=°F
